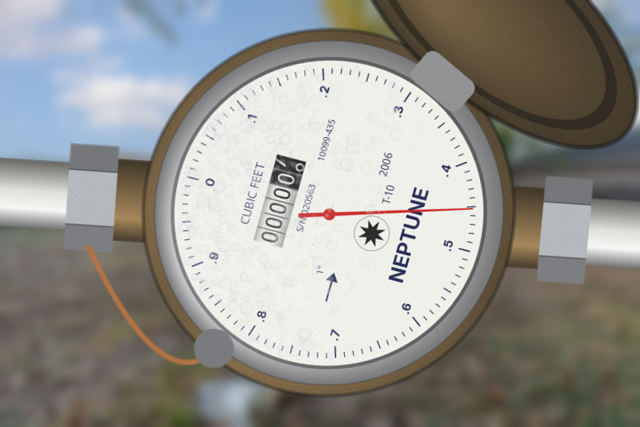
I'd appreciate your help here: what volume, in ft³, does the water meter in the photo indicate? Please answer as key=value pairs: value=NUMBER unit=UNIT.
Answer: value=7.45 unit=ft³
